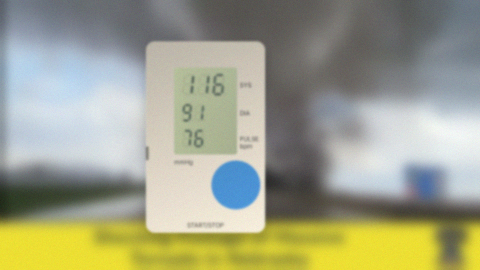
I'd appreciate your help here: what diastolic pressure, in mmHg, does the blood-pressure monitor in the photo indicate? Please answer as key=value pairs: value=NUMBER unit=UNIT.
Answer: value=91 unit=mmHg
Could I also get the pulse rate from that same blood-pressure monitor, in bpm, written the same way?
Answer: value=76 unit=bpm
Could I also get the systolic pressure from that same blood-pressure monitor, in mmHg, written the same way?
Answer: value=116 unit=mmHg
